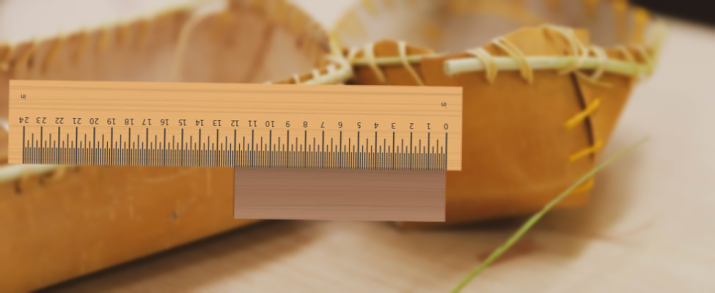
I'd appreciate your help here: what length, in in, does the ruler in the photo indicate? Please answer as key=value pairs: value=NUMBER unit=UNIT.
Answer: value=12 unit=in
